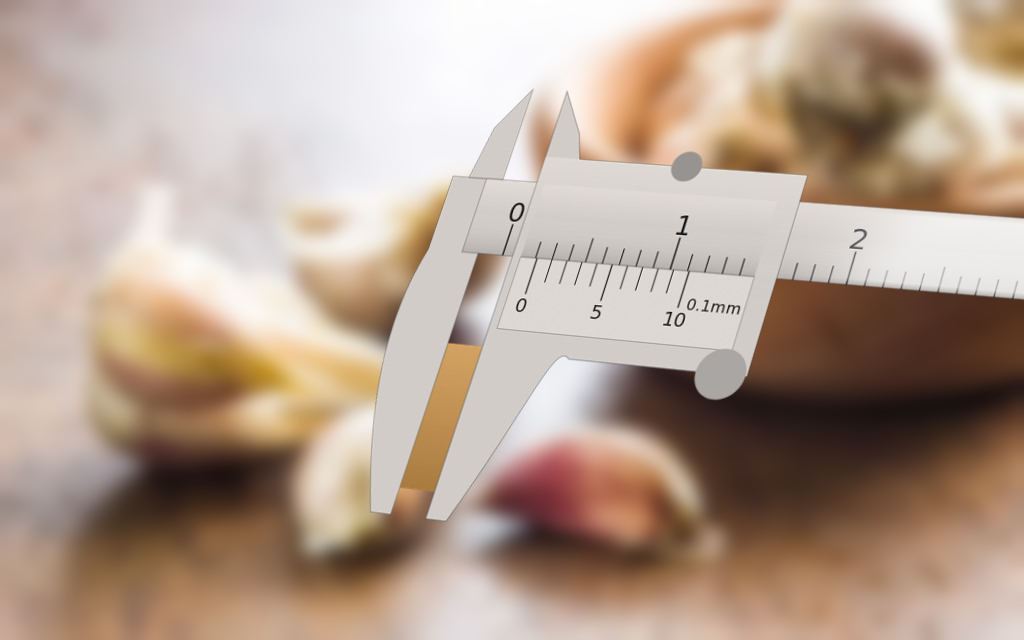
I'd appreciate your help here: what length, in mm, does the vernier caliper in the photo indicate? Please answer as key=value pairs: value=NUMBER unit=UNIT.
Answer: value=2.1 unit=mm
